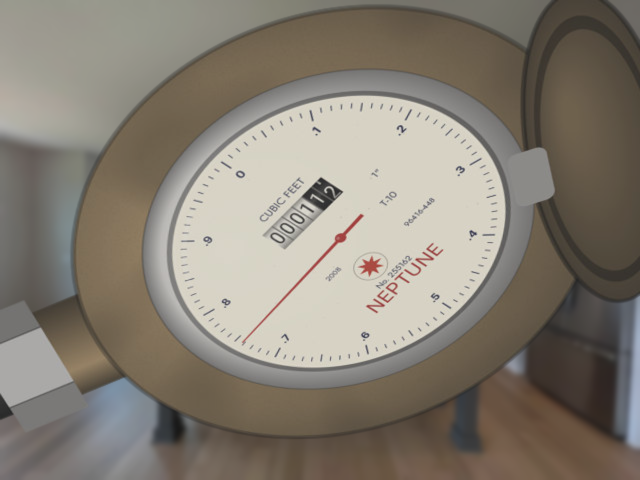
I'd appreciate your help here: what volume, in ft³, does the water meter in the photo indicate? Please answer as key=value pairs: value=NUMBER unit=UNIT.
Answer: value=111.74 unit=ft³
